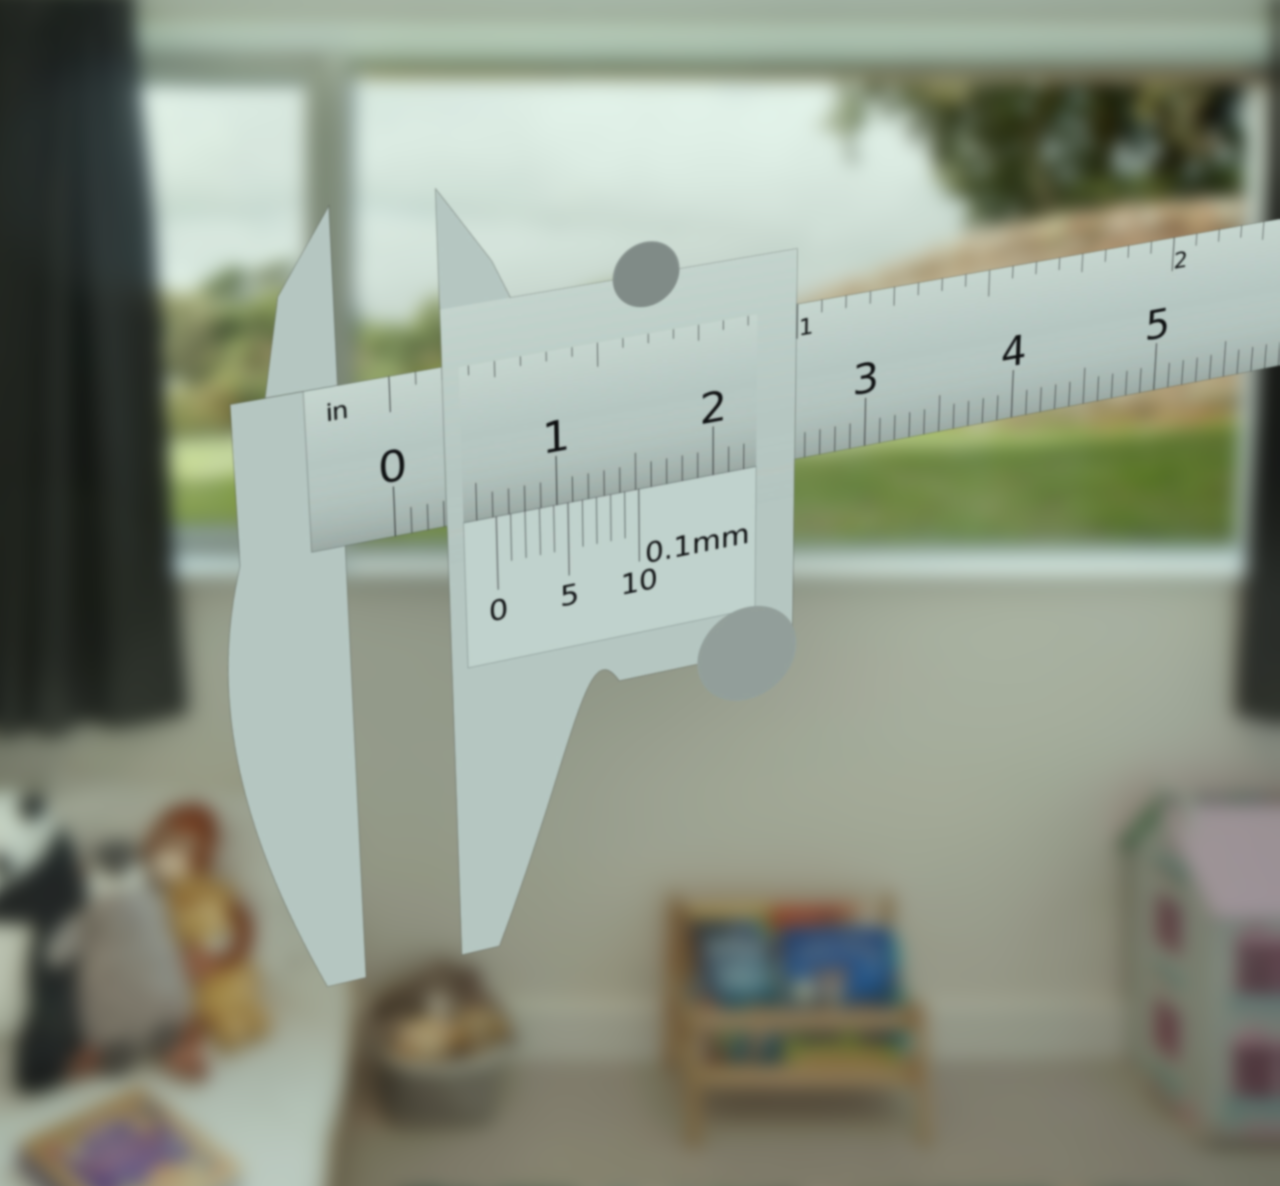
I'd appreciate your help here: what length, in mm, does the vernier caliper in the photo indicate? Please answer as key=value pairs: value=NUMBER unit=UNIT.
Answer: value=6.2 unit=mm
